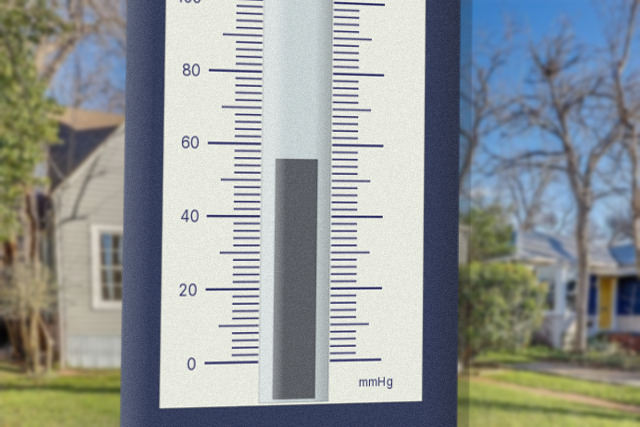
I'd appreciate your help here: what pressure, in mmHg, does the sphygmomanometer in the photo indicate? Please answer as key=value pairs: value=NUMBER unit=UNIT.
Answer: value=56 unit=mmHg
